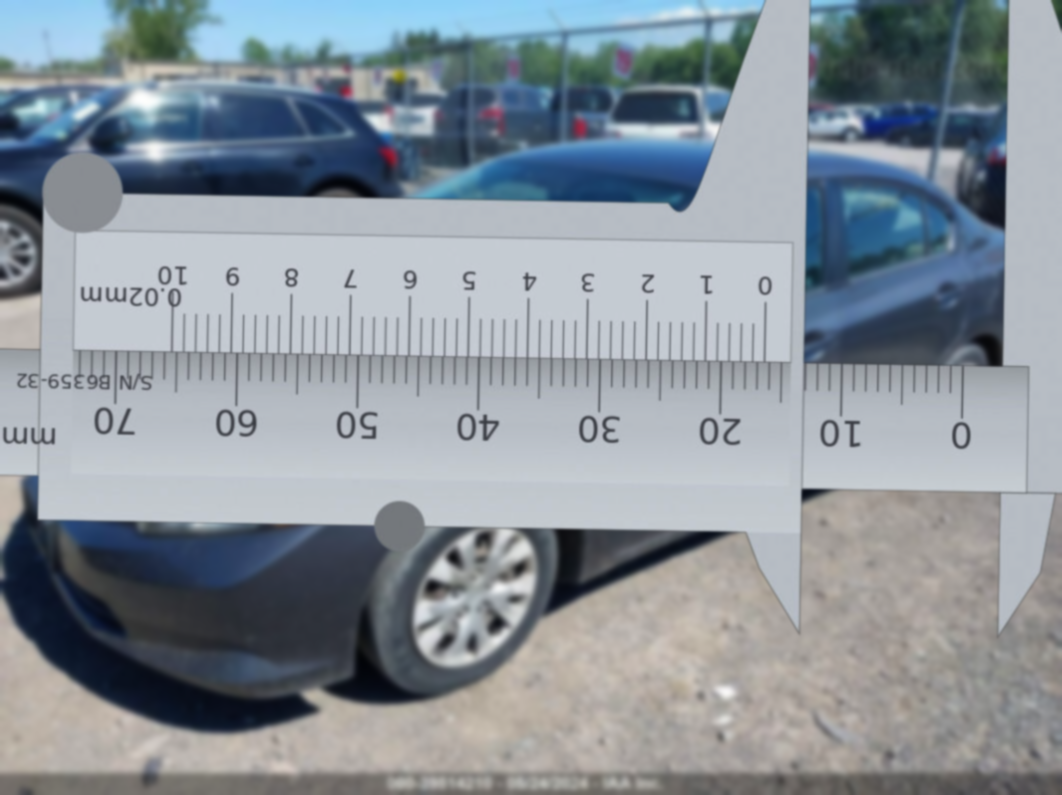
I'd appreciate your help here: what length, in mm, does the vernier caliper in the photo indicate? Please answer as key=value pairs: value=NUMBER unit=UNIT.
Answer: value=16.4 unit=mm
